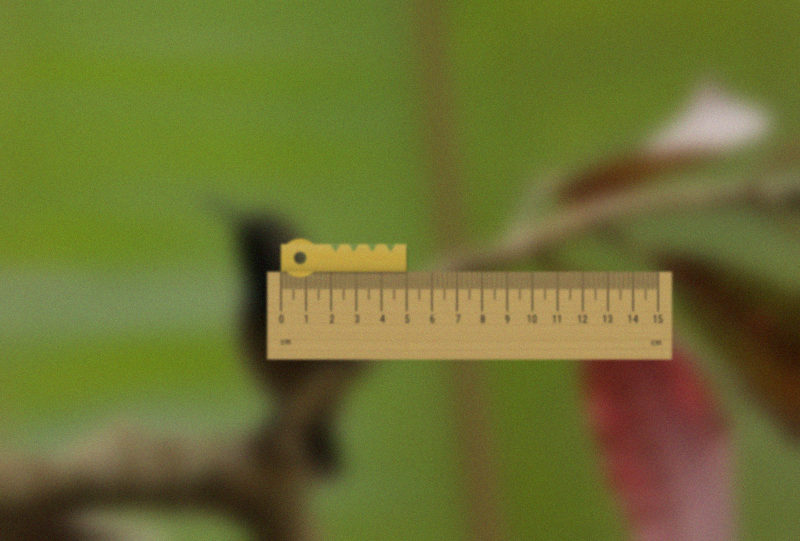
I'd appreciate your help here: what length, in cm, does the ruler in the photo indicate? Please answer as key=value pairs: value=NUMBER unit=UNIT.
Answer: value=5 unit=cm
